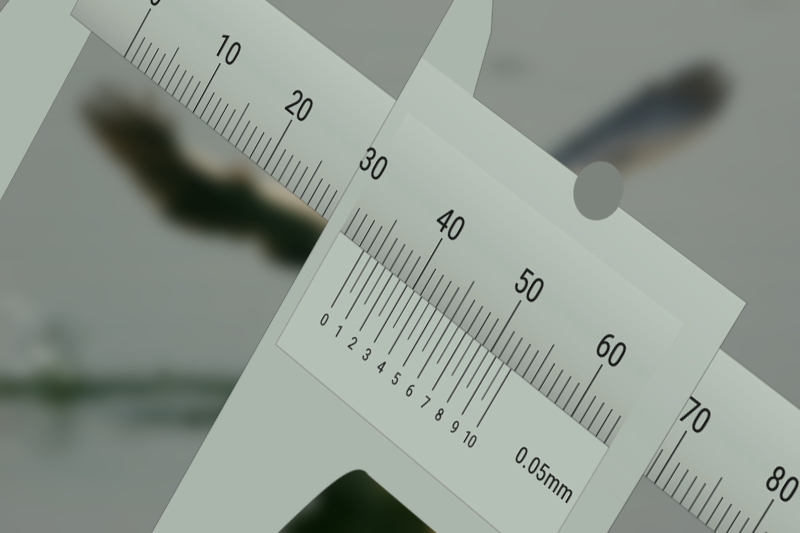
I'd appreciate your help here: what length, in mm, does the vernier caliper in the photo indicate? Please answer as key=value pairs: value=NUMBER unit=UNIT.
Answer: value=33.6 unit=mm
